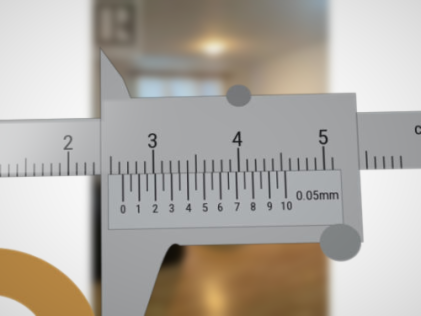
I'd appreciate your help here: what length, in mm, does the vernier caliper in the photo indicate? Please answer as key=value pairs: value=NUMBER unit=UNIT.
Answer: value=26.4 unit=mm
